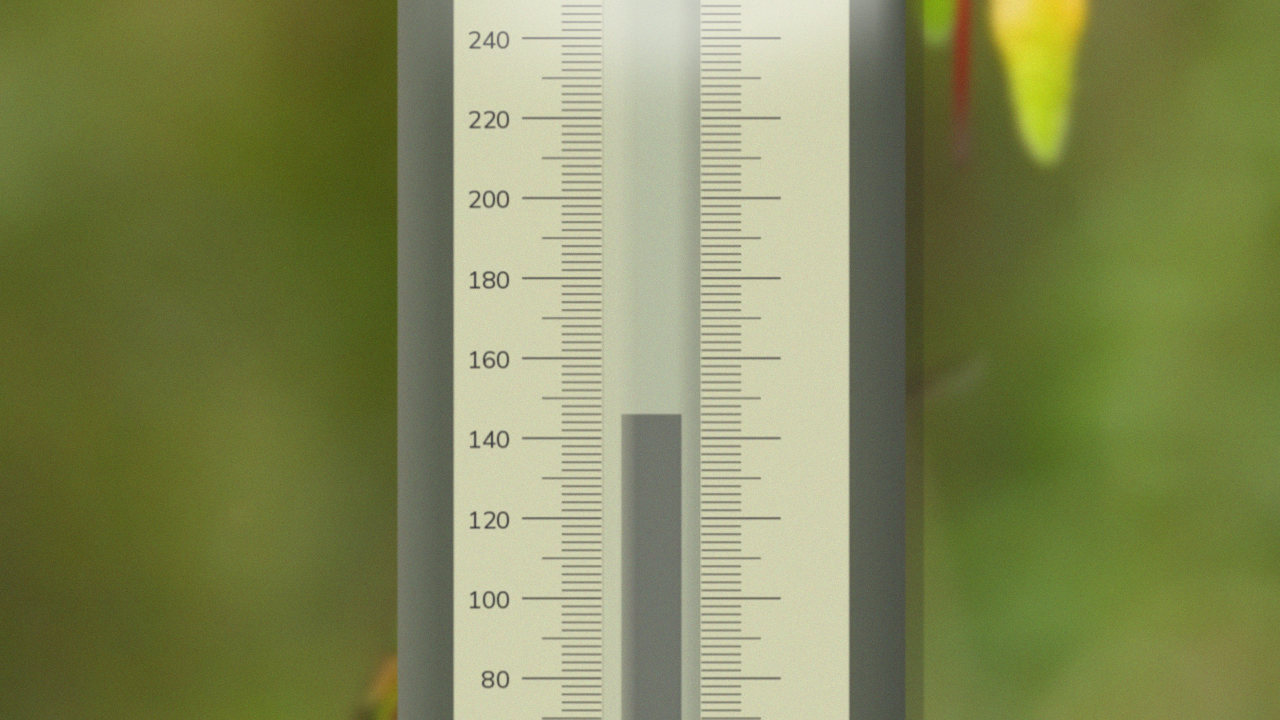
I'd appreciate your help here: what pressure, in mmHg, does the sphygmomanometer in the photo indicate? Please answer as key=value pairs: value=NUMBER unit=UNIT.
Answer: value=146 unit=mmHg
